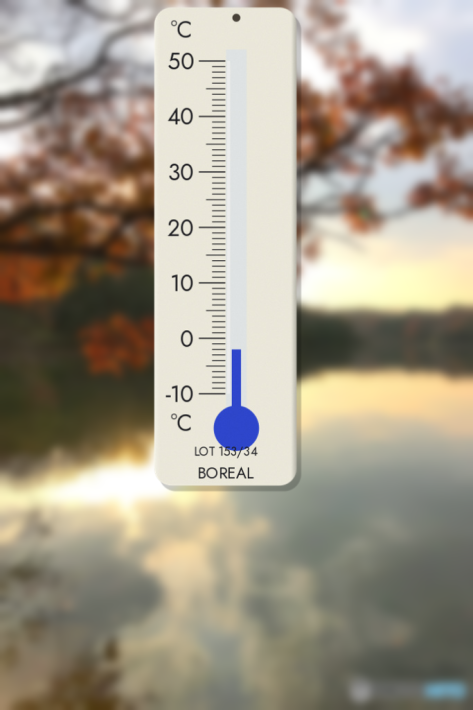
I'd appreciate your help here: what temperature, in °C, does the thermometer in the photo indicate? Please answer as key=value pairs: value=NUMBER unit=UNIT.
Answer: value=-2 unit=°C
